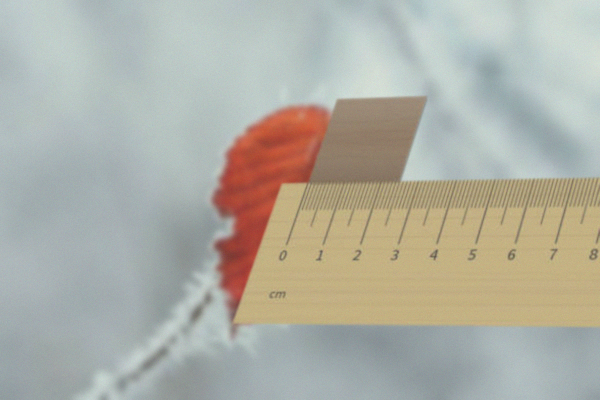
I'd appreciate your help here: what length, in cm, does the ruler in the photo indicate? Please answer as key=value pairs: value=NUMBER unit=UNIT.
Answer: value=2.5 unit=cm
